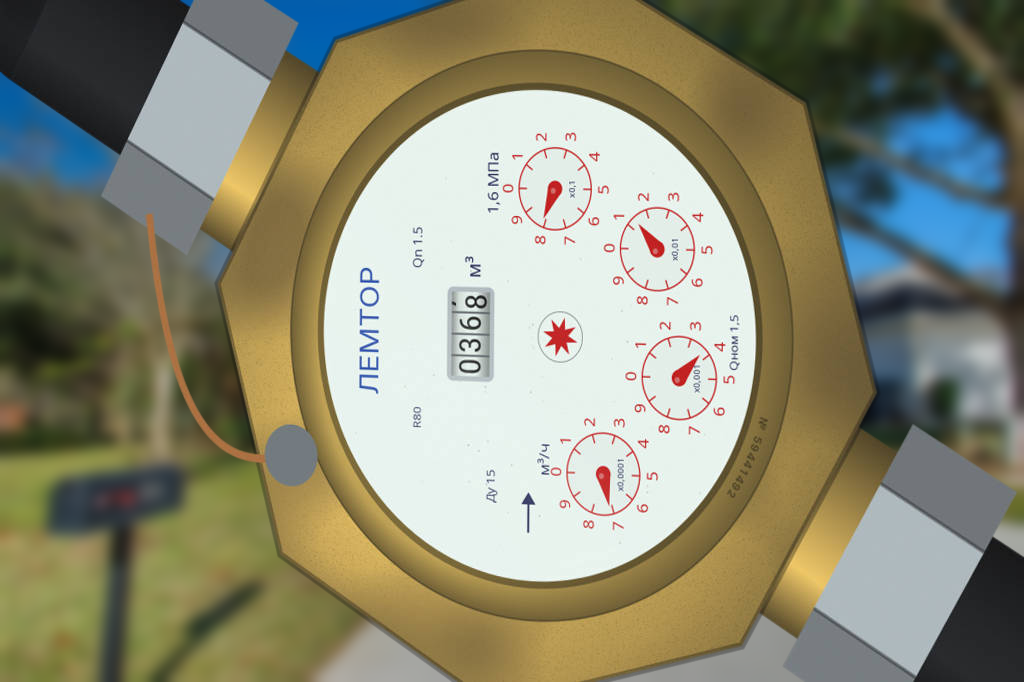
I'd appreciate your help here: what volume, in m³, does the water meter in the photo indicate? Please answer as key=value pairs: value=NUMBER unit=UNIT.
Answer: value=367.8137 unit=m³
